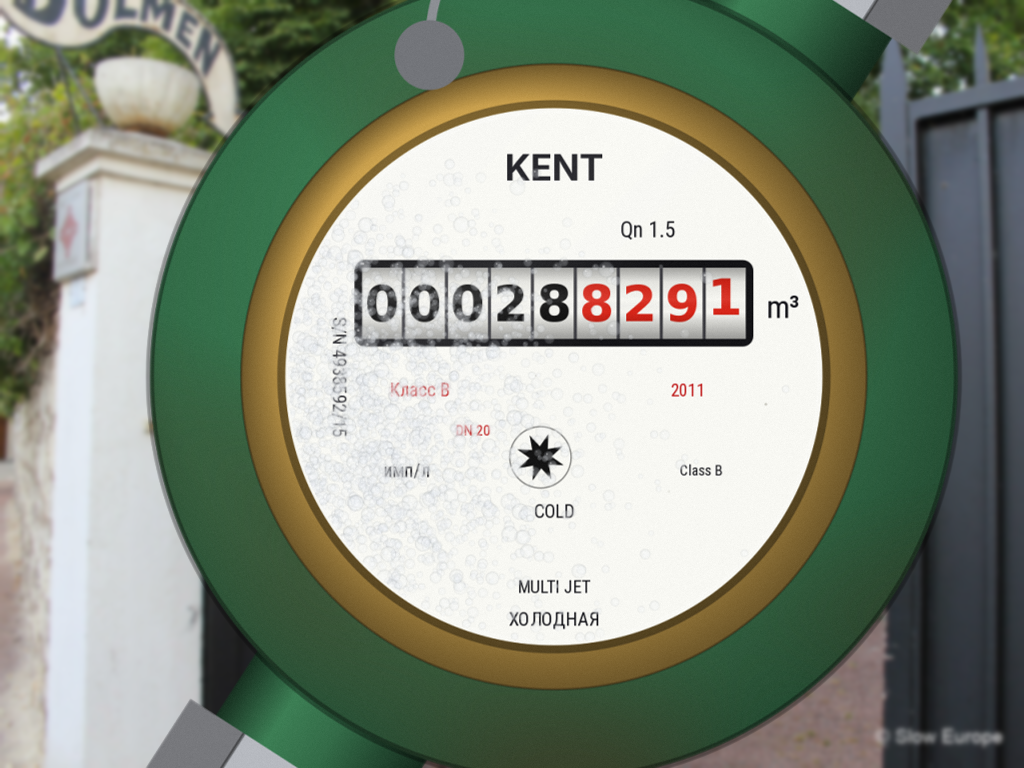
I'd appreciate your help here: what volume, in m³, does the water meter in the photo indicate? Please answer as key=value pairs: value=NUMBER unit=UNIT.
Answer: value=28.8291 unit=m³
